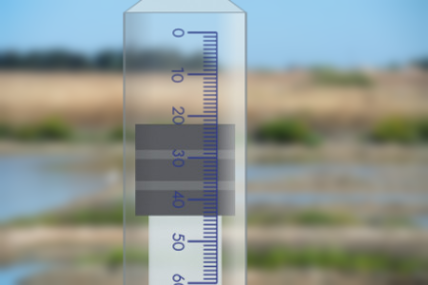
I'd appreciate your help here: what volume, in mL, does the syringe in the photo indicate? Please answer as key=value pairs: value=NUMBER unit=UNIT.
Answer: value=22 unit=mL
